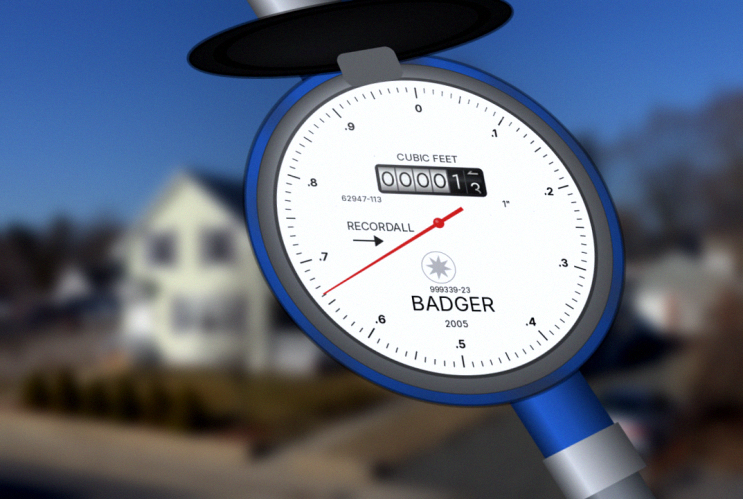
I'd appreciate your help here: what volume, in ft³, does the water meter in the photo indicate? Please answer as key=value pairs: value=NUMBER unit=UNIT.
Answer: value=12.66 unit=ft³
